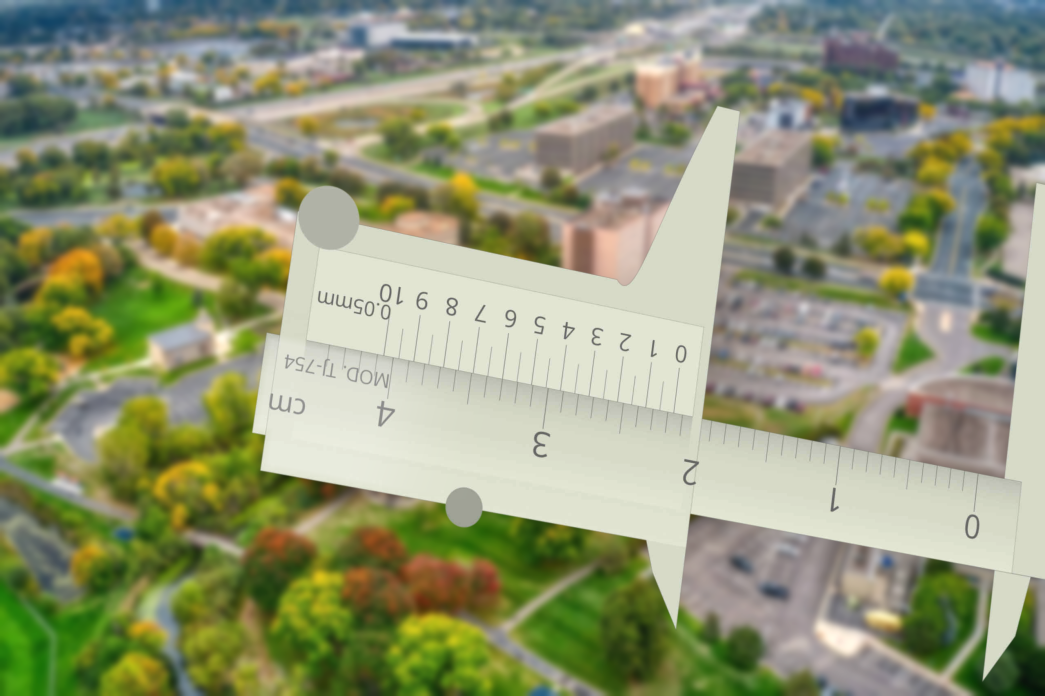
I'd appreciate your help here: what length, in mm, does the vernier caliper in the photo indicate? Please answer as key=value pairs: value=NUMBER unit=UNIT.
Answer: value=21.6 unit=mm
